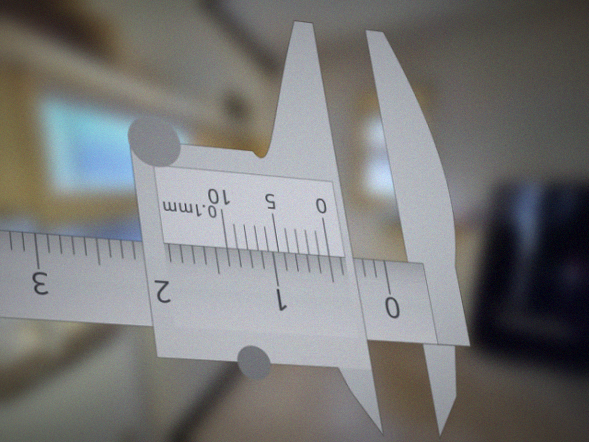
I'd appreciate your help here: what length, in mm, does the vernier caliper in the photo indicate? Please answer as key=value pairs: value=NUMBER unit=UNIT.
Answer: value=5.0 unit=mm
